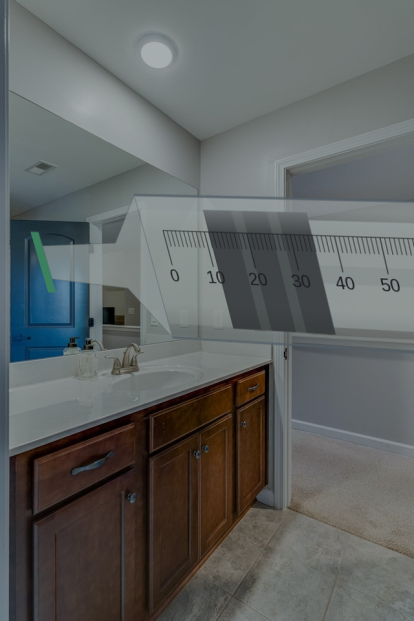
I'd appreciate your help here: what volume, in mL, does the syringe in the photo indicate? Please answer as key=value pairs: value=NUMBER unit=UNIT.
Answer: value=11 unit=mL
